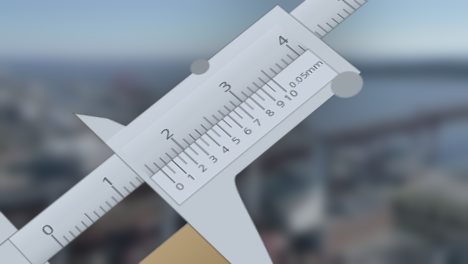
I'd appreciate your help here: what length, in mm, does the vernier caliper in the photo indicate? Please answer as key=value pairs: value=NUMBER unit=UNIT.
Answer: value=16.0 unit=mm
